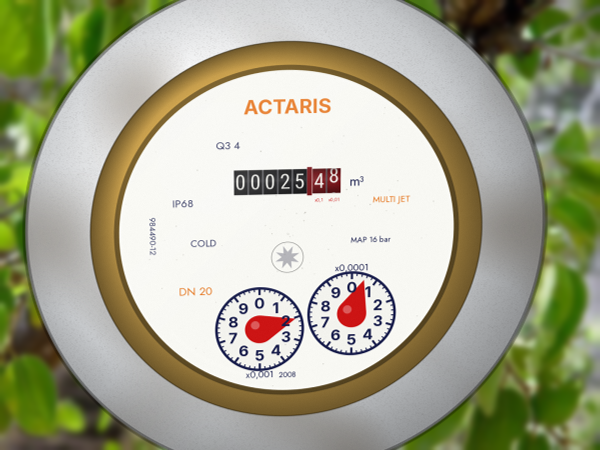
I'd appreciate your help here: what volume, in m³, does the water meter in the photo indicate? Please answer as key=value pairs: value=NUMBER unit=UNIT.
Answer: value=25.4820 unit=m³
